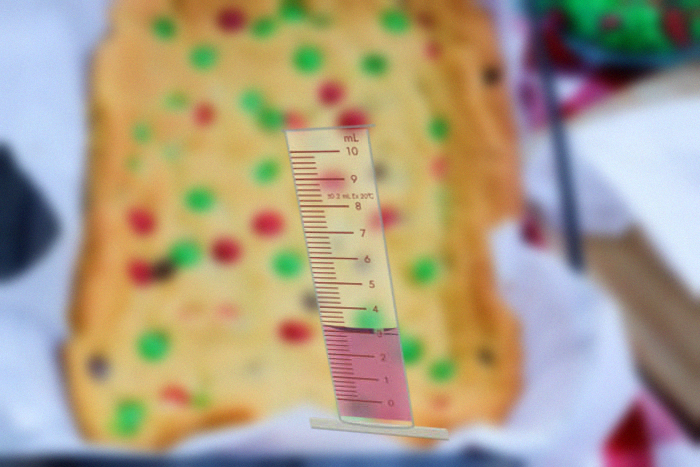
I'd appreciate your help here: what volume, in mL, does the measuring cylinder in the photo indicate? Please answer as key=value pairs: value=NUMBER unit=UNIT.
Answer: value=3 unit=mL
